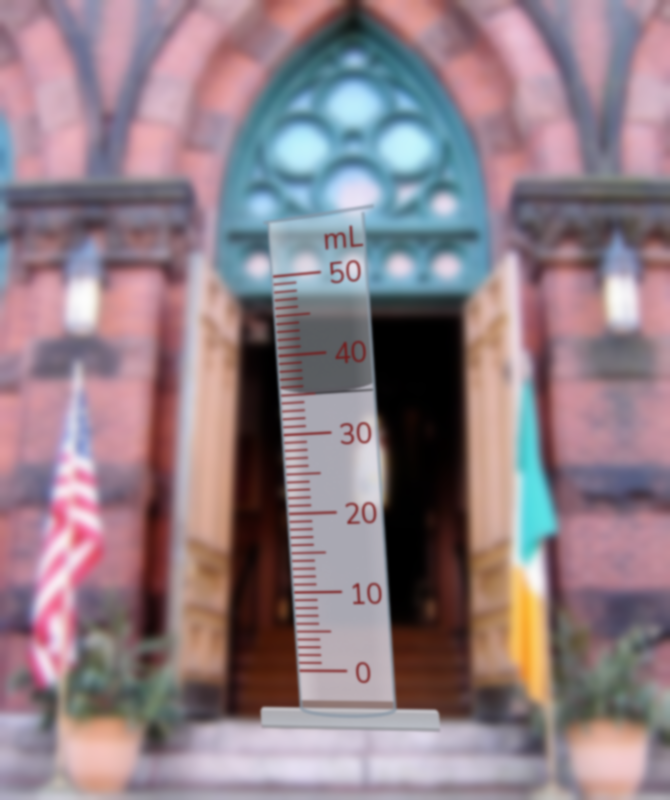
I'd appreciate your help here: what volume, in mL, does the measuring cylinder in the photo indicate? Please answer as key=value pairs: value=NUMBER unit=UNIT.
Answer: value=35 unit=mL
